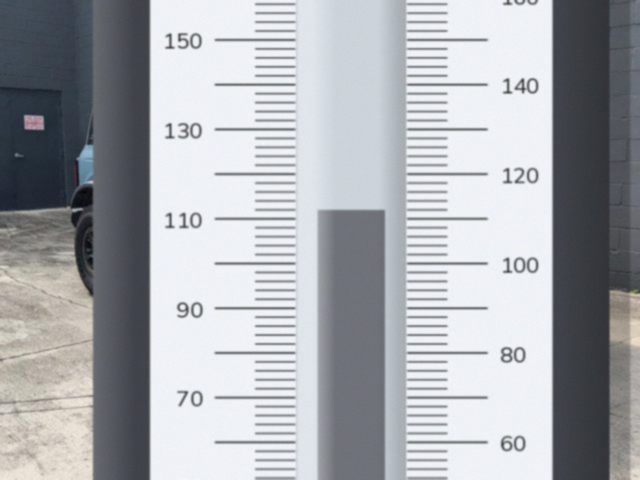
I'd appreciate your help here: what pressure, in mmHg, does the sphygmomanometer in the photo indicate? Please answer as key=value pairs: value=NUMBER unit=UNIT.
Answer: value=112 unit=mmHg
